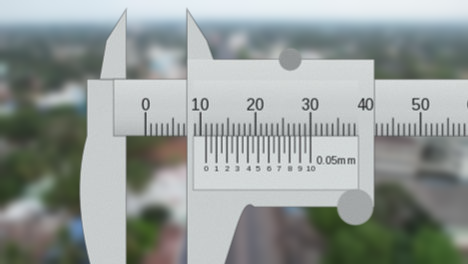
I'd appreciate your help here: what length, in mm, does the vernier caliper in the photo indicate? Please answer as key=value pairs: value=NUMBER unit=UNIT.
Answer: value=11.0 unit=mm
